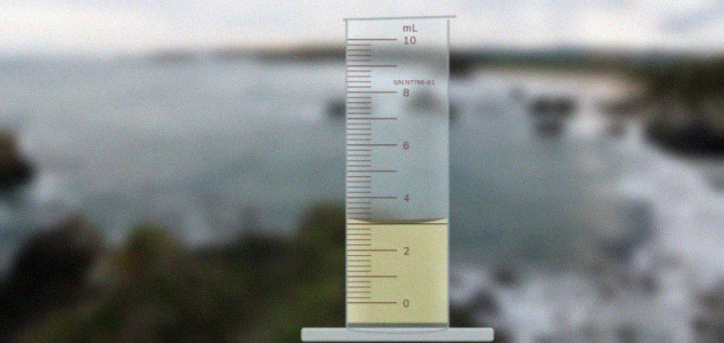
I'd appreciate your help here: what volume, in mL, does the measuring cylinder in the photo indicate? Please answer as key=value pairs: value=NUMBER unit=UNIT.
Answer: value=3 unit=mL
